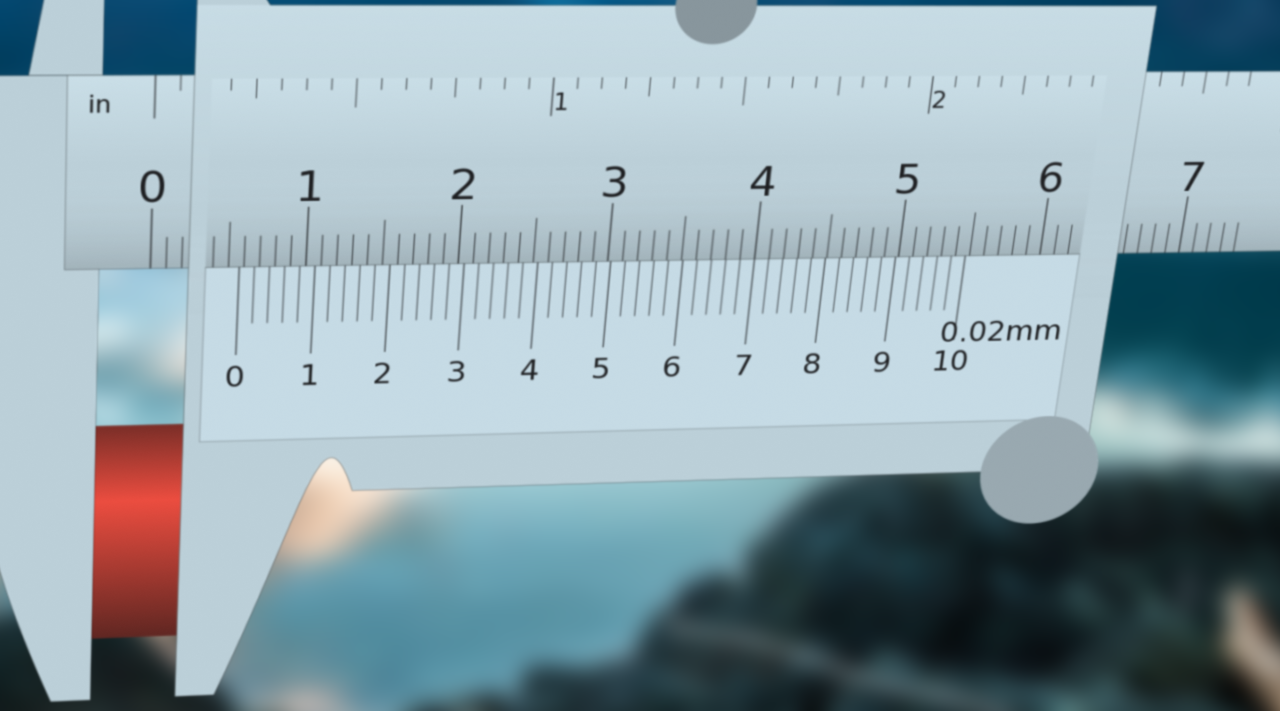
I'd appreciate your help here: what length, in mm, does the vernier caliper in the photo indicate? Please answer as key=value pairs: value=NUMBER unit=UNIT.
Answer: value=5.7 unit=mm
